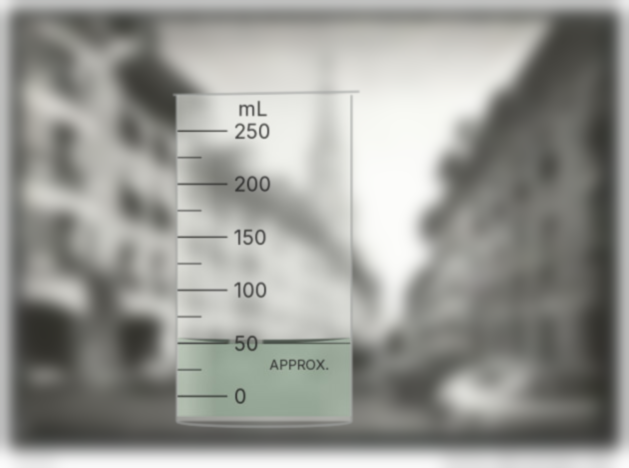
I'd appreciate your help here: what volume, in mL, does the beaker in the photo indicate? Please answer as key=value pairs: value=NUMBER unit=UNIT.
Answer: value=50 unit=mL
